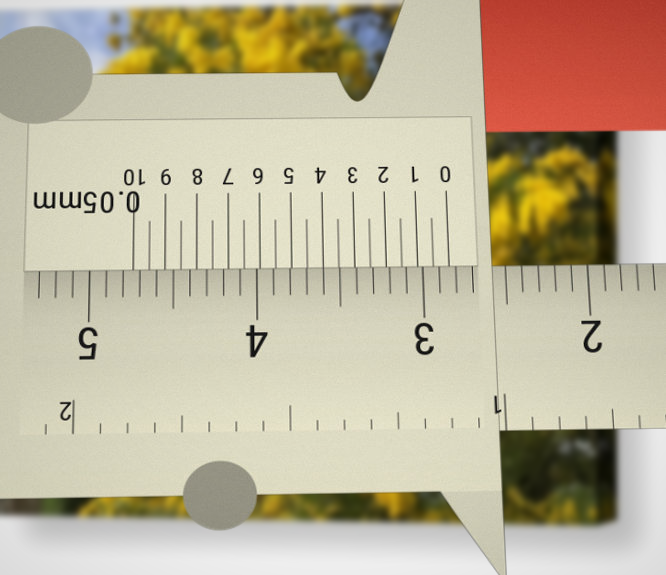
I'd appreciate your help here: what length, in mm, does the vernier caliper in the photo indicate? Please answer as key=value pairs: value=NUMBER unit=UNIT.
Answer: value=28.4 unit=mm
